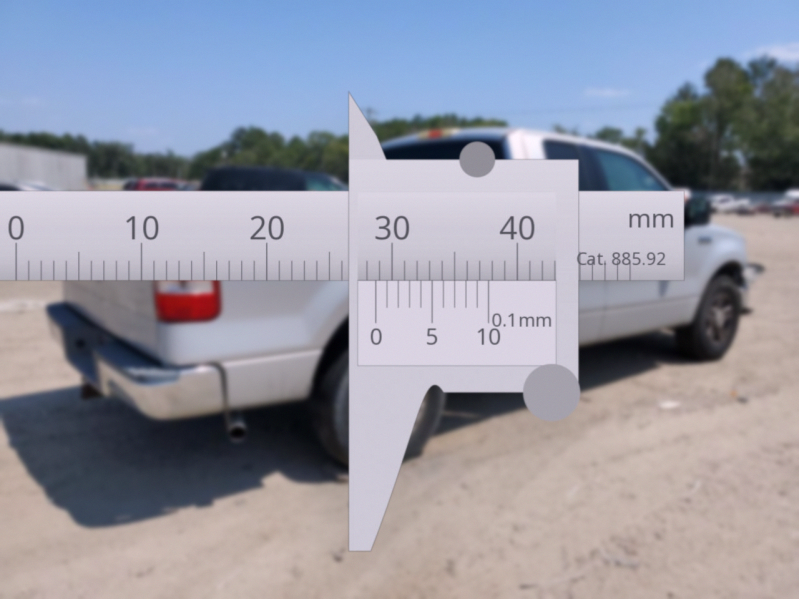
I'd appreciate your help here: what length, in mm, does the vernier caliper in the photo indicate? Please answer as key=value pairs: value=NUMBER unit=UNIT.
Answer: value=28.7 unit=mm
